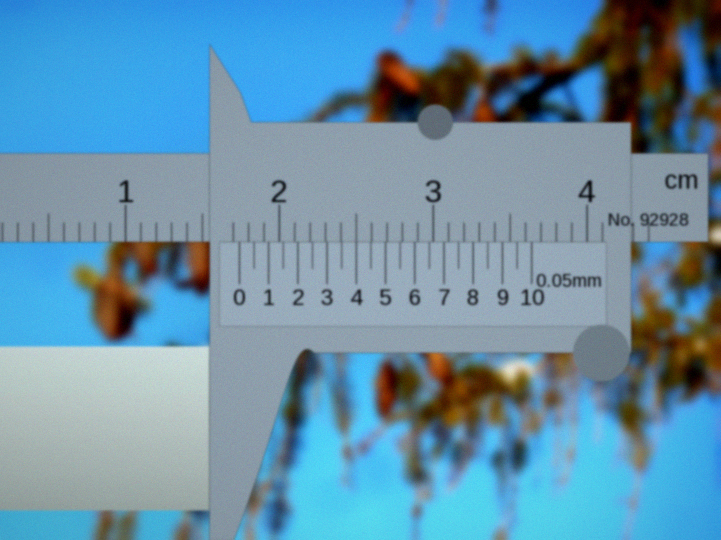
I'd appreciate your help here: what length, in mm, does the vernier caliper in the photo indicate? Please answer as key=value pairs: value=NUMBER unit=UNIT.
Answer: value=17.4 unit=mm
